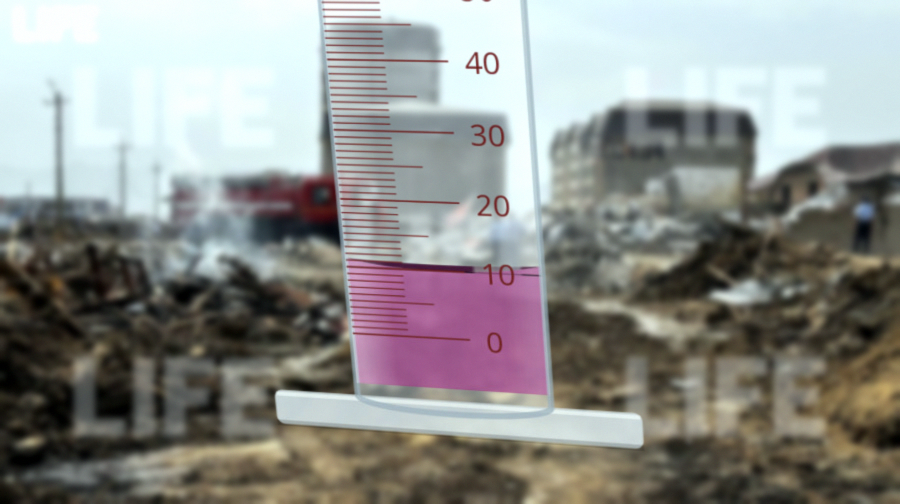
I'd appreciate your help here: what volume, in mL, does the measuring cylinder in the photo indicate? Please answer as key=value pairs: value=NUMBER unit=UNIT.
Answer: value=10 unit=mL
